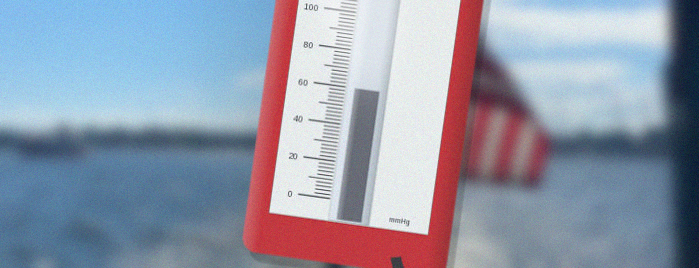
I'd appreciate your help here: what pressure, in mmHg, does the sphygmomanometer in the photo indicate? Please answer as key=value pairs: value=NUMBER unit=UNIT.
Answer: value=60 unit=mmHg
